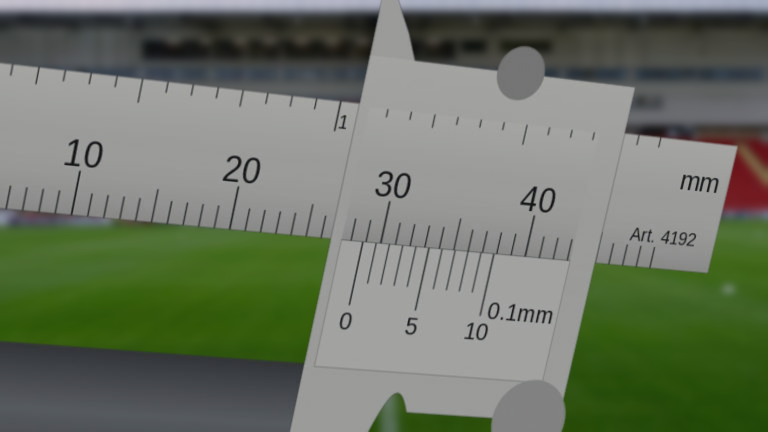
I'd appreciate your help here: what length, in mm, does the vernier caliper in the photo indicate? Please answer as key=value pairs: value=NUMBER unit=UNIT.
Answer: value=28.8 unit=mm
